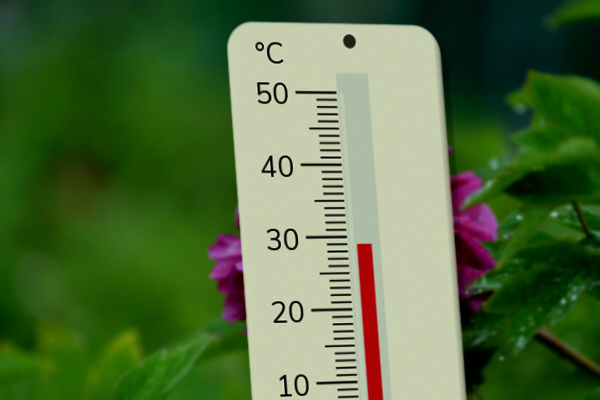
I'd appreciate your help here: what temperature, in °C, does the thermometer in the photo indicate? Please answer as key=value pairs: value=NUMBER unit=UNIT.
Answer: value=29 unit=°C
